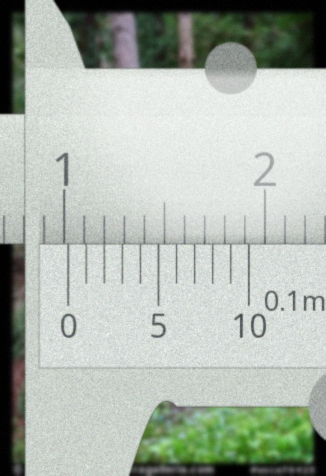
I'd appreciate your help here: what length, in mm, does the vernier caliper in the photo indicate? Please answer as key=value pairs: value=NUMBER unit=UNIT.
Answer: value=10.2 unit=mm
